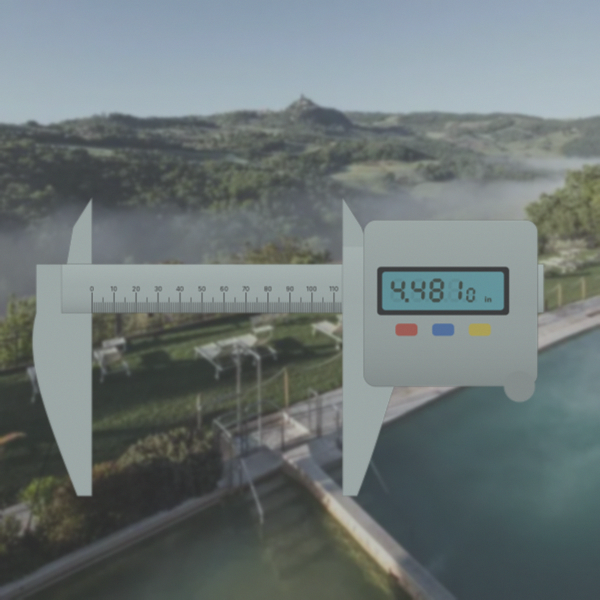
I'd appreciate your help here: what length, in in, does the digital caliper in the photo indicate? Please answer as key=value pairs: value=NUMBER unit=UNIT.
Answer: value=4.4810 unit=in
